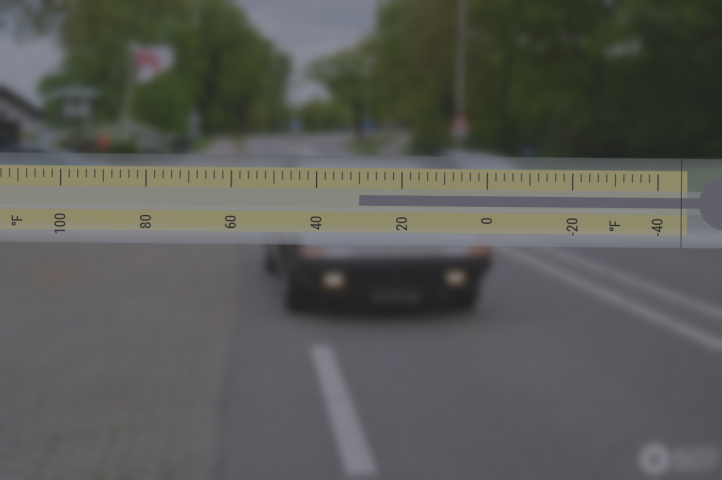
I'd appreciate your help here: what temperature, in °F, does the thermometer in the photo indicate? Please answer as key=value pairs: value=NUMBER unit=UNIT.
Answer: value=30 unit=°F
